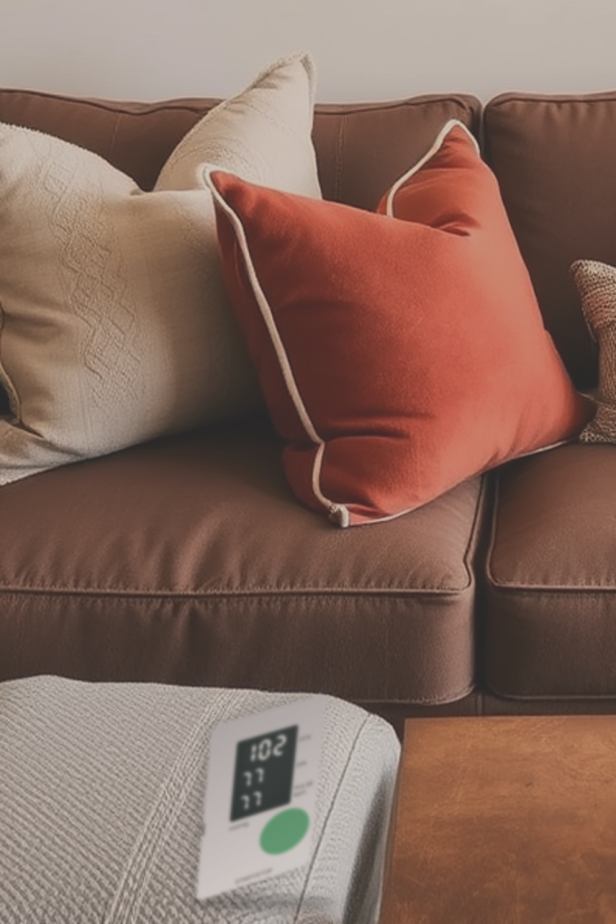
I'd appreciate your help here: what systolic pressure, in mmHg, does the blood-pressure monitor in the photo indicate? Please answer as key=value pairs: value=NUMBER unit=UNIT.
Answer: value=102 unit=mmHg
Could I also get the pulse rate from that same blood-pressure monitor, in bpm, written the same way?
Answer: value=77 unit=bpm
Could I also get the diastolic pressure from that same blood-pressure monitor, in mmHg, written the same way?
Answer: value=77 unit=mmHg
